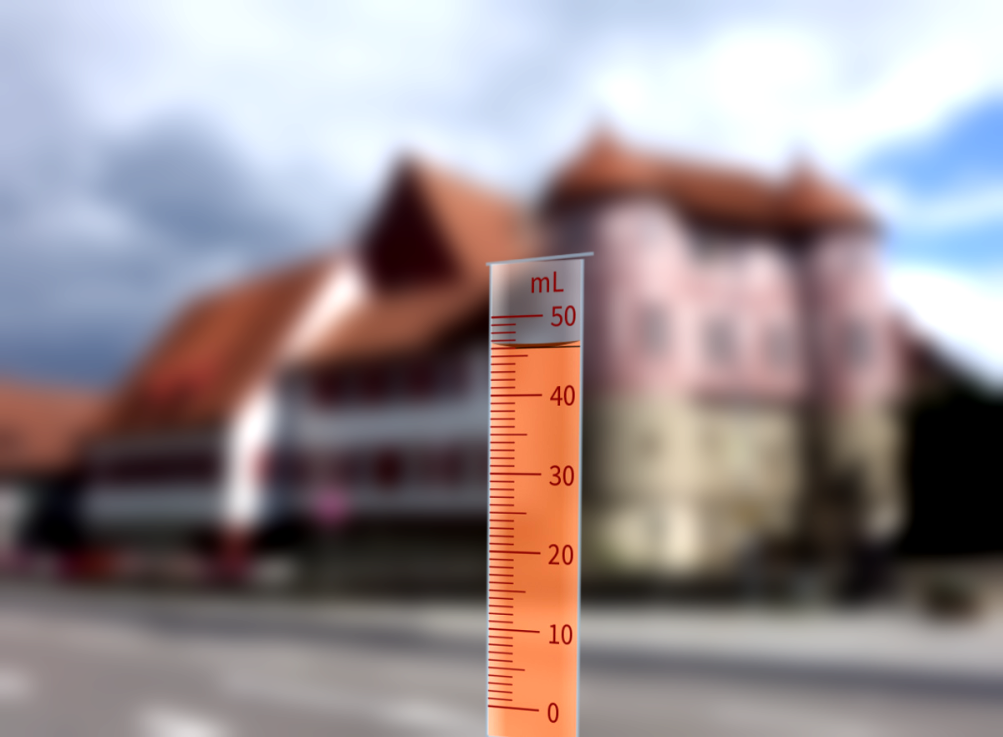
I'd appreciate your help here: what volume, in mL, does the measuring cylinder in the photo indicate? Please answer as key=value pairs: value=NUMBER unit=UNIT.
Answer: value=46 unit=mL
